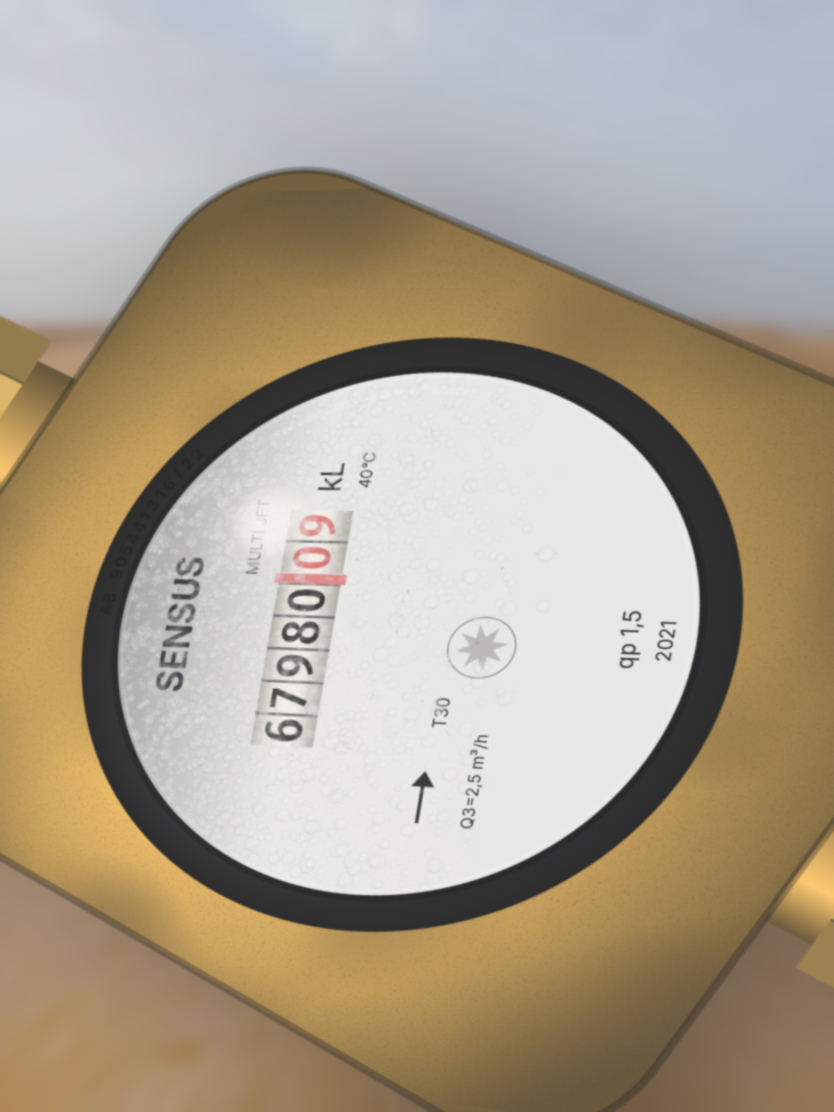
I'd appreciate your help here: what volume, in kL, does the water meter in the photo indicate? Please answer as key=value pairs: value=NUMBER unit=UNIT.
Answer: value=67980.09 unit=kL
